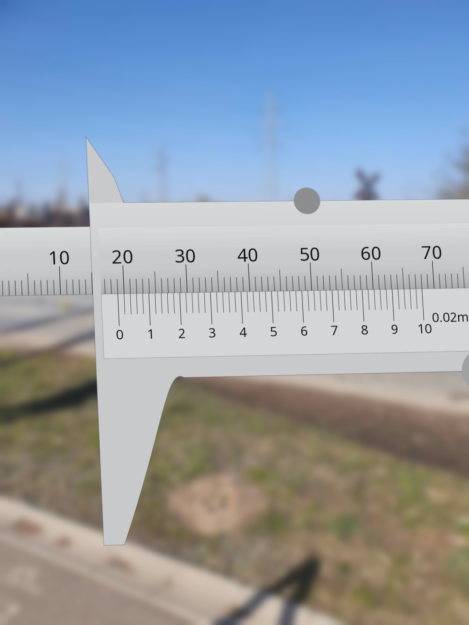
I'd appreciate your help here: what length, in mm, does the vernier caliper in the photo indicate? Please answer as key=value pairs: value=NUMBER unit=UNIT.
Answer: value=19.0 unit=mm
